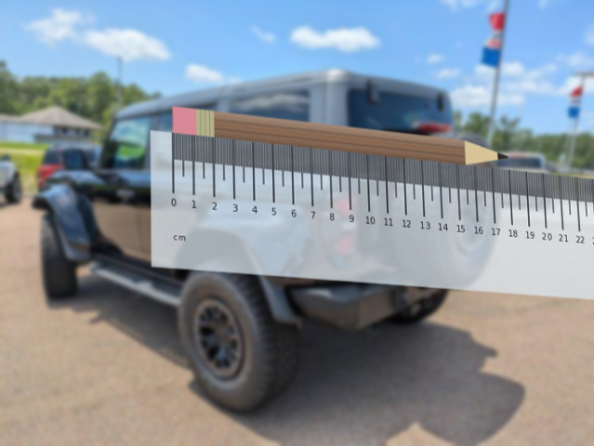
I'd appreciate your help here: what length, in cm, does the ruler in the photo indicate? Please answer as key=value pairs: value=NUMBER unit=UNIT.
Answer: value=18 unit=cm
